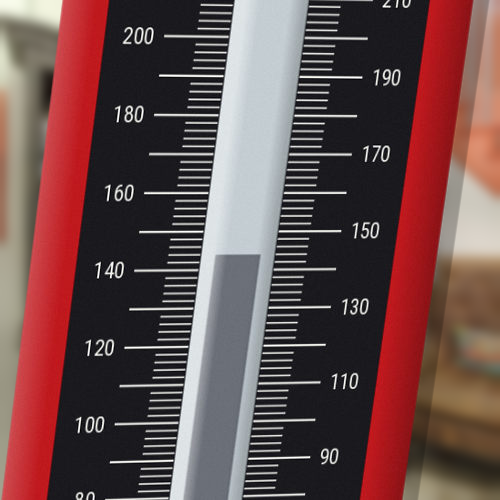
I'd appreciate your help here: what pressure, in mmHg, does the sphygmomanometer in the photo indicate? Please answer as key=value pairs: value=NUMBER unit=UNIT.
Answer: value=144 unit=mmHg
